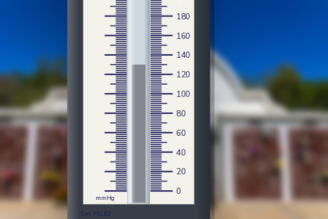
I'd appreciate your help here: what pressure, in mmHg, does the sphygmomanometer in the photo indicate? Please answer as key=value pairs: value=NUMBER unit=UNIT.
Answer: value=130 unit=mmHg
